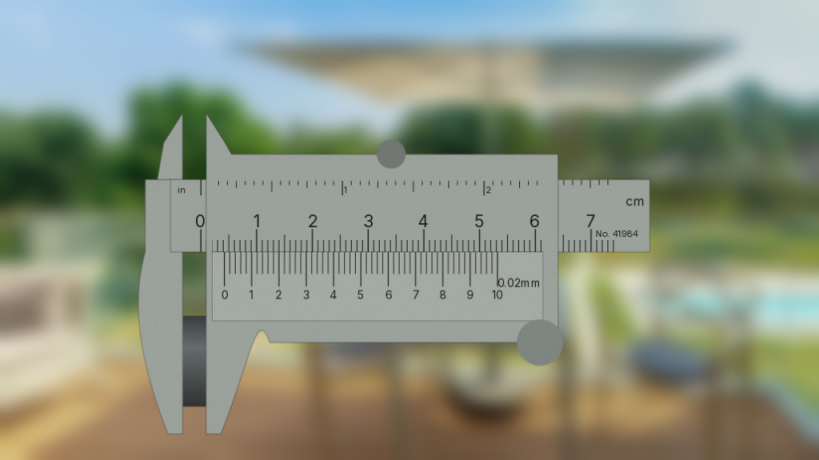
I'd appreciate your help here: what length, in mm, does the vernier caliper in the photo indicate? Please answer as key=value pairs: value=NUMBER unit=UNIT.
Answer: value=4.2 unit=mm
